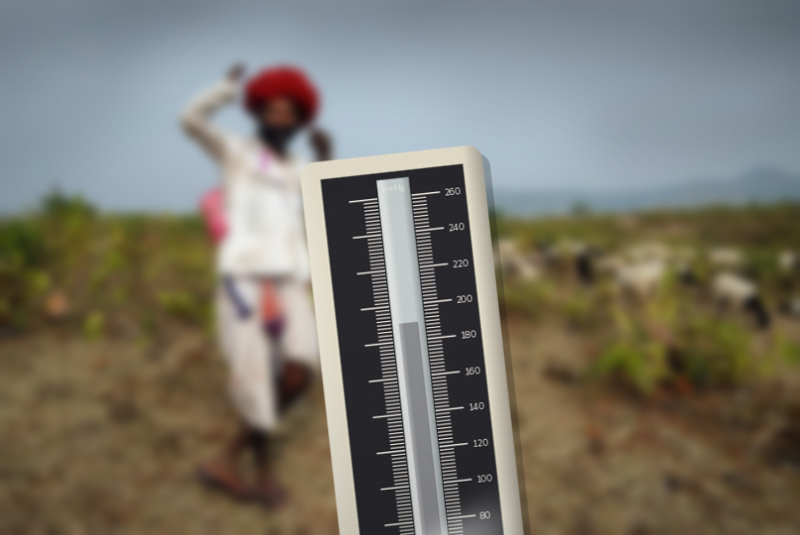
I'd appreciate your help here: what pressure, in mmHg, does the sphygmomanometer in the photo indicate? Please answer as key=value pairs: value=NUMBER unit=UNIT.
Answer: value=190 unit=mmHg
